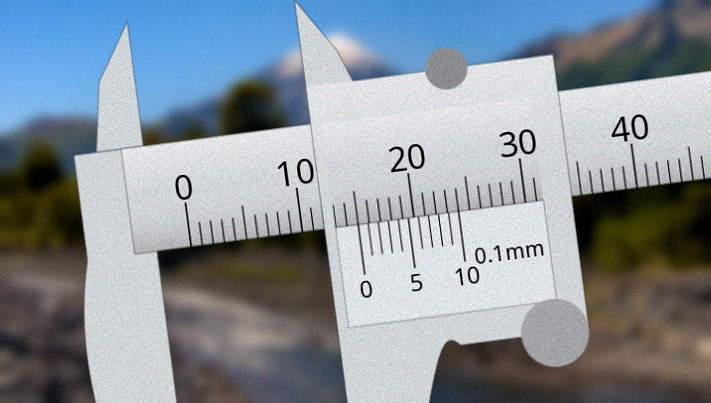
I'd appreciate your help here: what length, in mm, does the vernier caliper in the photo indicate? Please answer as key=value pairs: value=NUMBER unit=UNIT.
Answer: value=15.0 unit=mm
